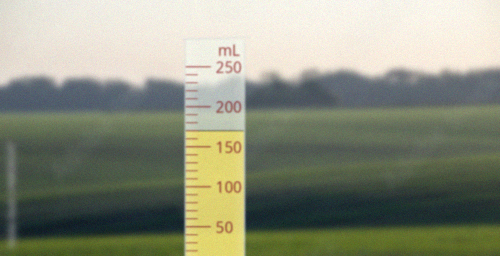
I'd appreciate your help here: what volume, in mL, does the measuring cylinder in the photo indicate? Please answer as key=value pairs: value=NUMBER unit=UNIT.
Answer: value=170 unit=mL
